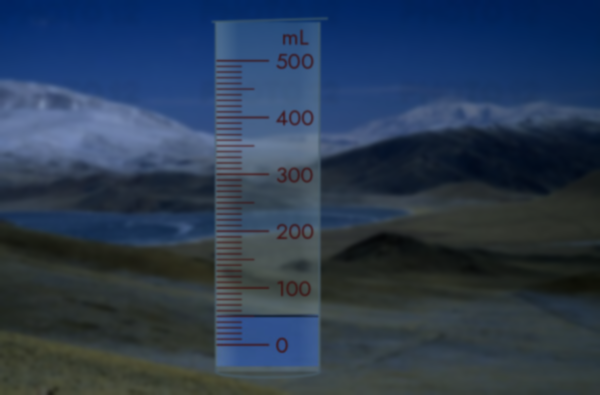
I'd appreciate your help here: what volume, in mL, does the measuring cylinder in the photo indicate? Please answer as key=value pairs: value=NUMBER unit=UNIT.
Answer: value=50 unit=mL
